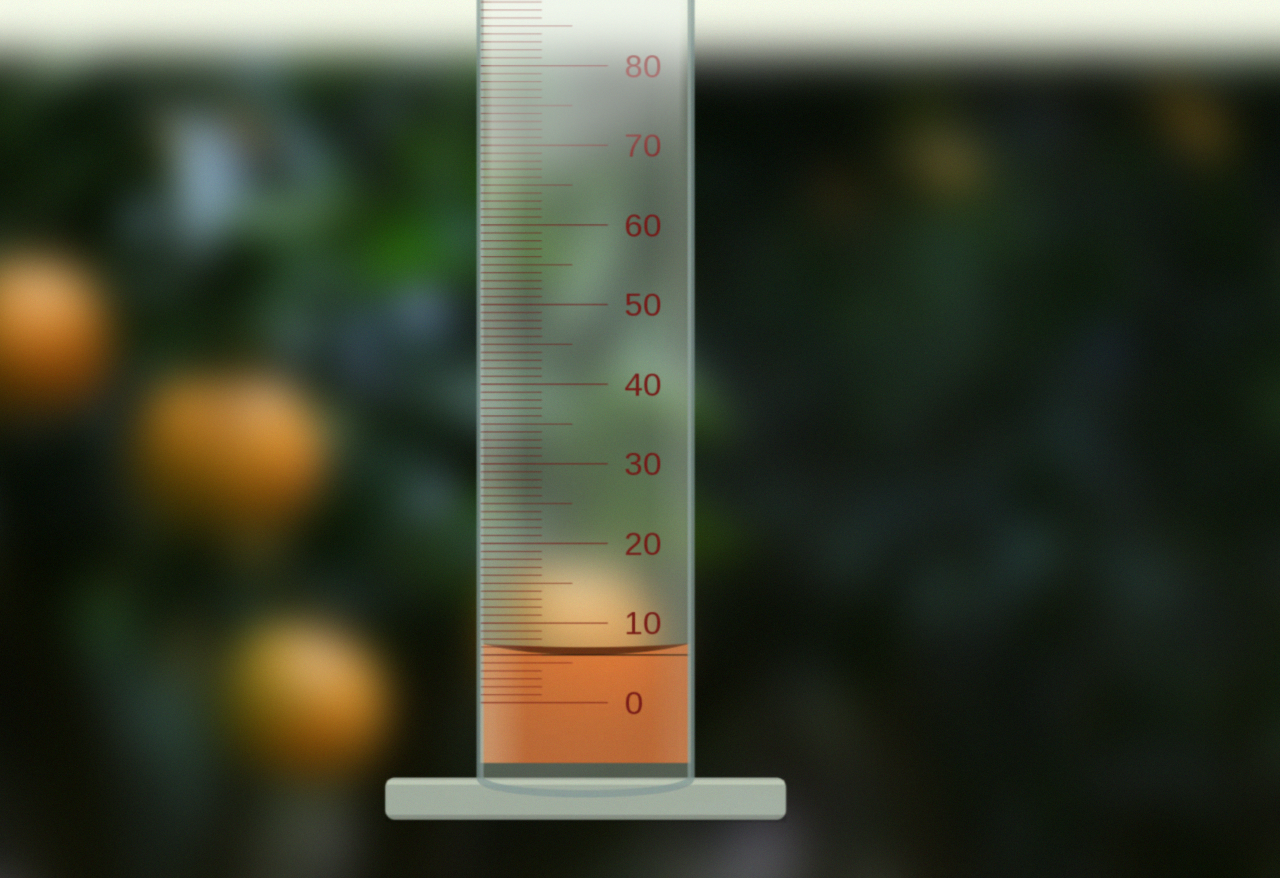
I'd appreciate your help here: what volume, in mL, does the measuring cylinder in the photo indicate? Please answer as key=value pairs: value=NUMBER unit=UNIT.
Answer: value=6 unit=mL
